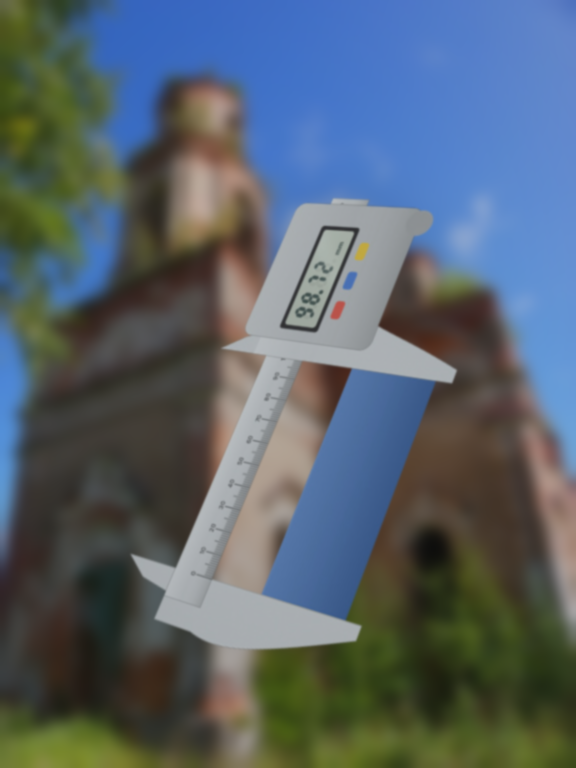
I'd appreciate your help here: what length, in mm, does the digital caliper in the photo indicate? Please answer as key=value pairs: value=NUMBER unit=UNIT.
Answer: value=98.72 unit=mm
